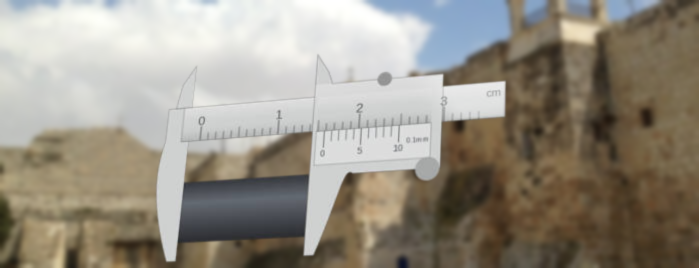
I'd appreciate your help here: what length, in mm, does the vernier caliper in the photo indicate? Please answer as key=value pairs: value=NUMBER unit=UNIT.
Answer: value=15.8 unit=mm
